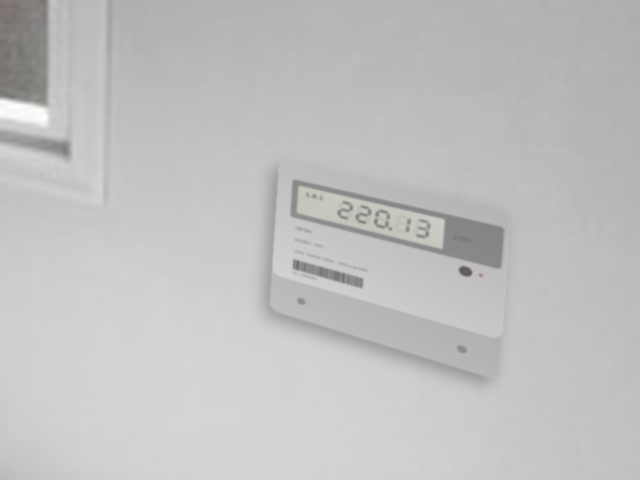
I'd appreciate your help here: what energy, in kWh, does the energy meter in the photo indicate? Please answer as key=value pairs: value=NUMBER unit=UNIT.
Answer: value=220.13 unit=kWh
